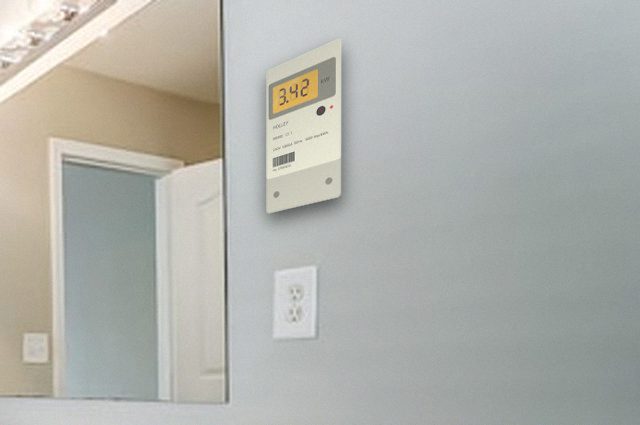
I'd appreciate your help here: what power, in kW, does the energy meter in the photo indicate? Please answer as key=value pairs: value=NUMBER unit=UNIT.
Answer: value=3.42 unit=kW
